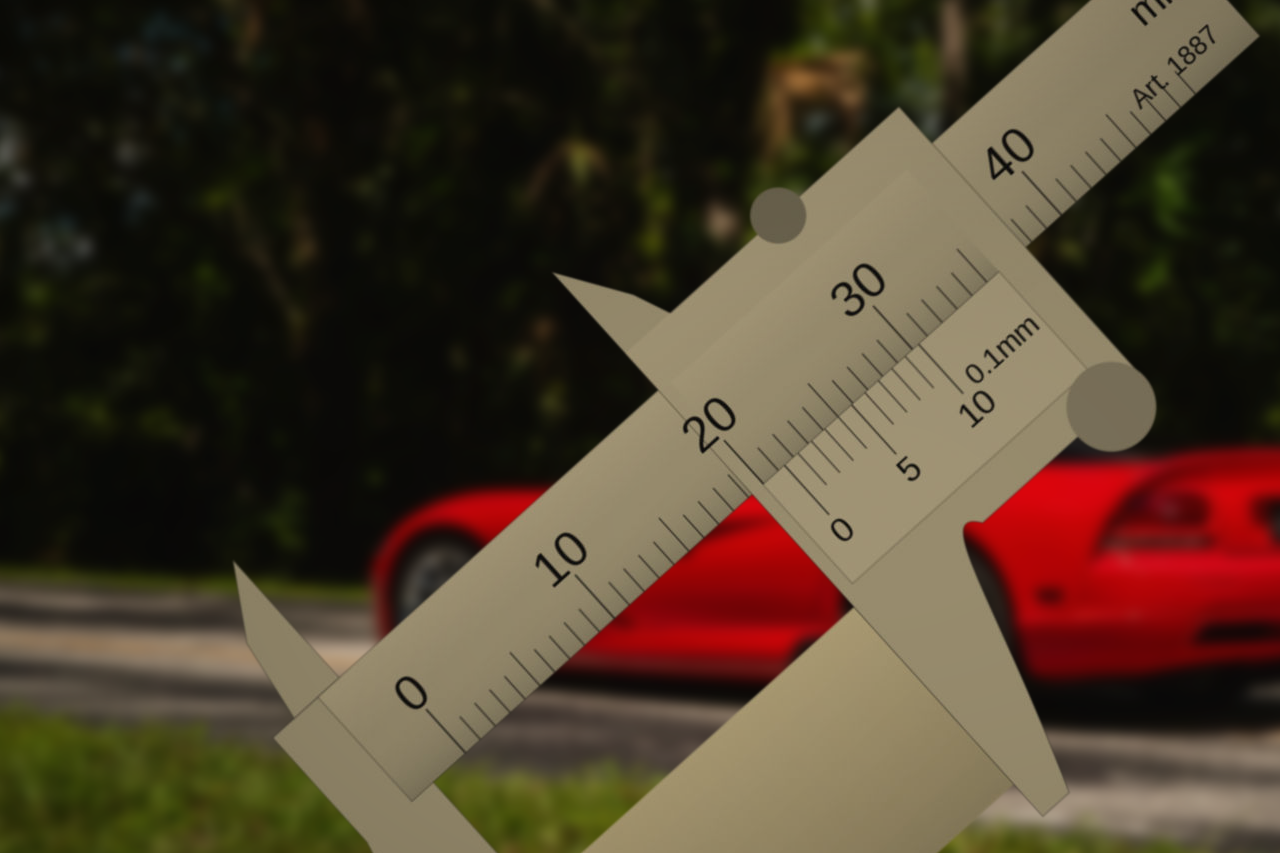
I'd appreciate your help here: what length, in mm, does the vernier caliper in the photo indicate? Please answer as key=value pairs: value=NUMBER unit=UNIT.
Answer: value=21.4 unit=mm
